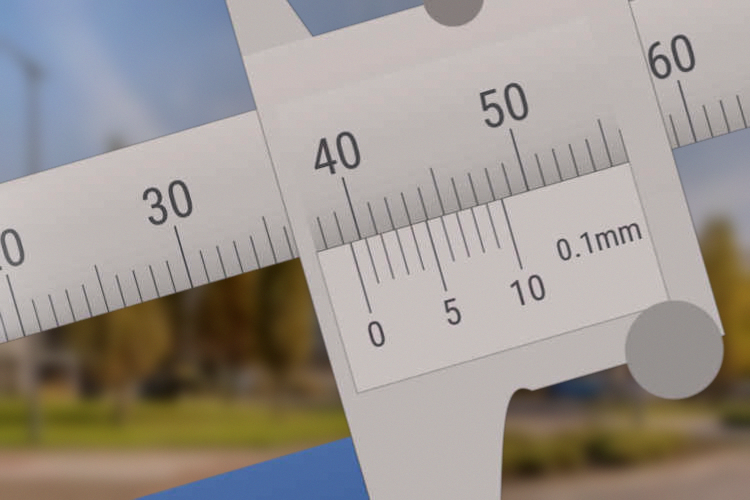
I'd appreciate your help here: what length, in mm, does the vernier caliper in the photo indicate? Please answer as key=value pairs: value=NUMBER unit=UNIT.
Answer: value=39.4 unit=mm
